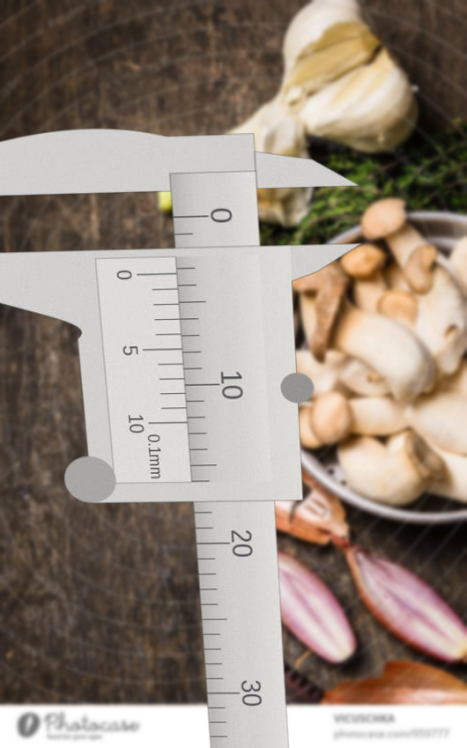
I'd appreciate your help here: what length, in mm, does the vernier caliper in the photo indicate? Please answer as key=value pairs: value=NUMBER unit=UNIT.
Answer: value=3.3 unit=mm
